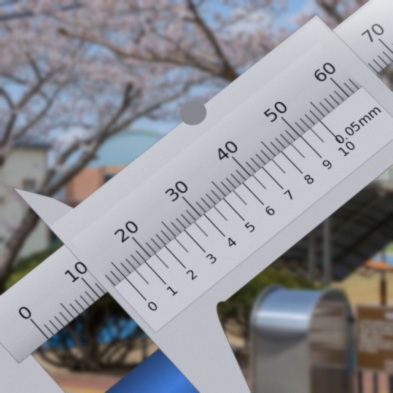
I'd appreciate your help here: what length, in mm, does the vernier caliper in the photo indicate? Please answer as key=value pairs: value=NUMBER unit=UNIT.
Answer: value=15.0 unit=mm
